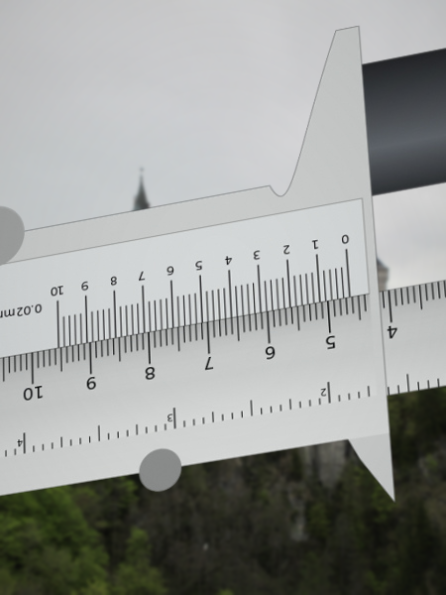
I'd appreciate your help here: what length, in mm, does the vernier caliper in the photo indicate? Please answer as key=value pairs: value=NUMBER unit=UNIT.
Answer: value=46.4 unit=mm
